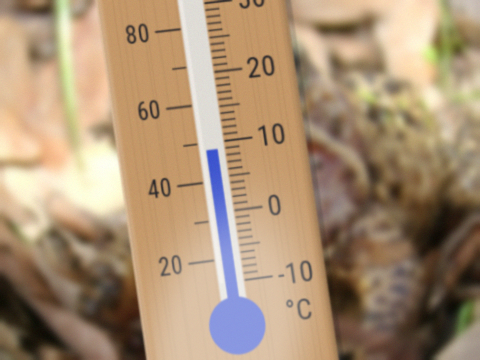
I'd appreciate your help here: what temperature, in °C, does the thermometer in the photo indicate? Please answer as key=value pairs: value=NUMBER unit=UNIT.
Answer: value=9 unit=°C
